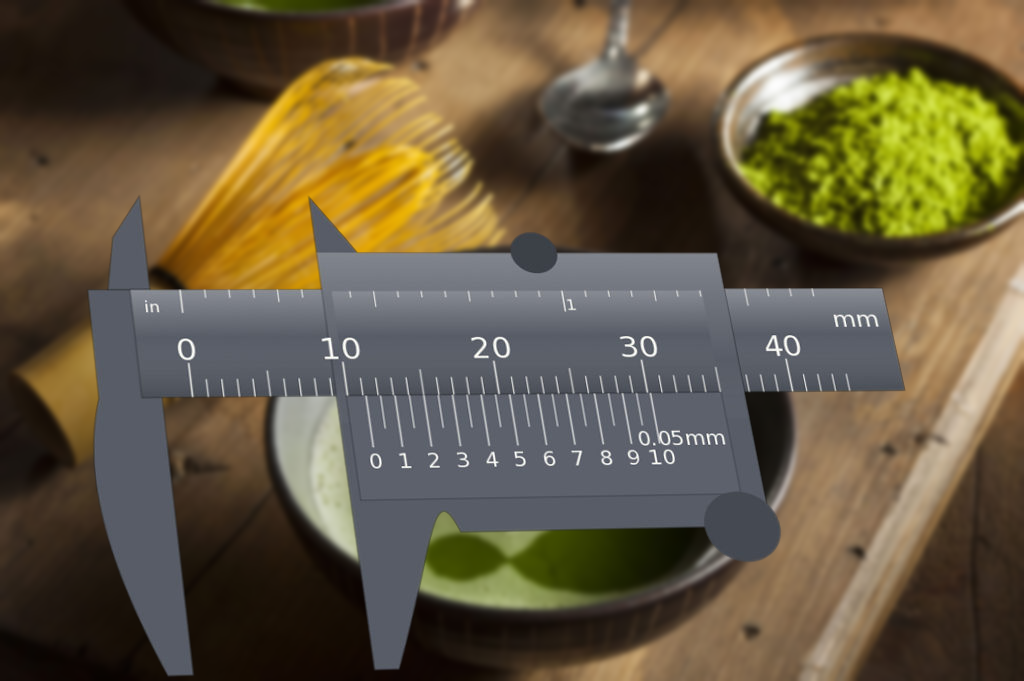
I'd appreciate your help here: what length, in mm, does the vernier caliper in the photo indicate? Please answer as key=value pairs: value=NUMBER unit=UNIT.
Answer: value=11.2 unit=mm
